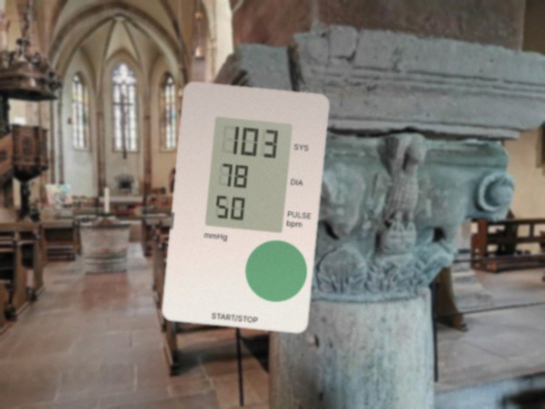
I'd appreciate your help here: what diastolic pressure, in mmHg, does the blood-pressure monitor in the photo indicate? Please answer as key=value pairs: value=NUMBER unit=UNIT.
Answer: value=78 unit=mmHg
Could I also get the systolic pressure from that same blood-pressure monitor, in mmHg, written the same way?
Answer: value=103 unit=mmHg
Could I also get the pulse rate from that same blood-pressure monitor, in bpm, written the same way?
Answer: value=50 unit=bpm
